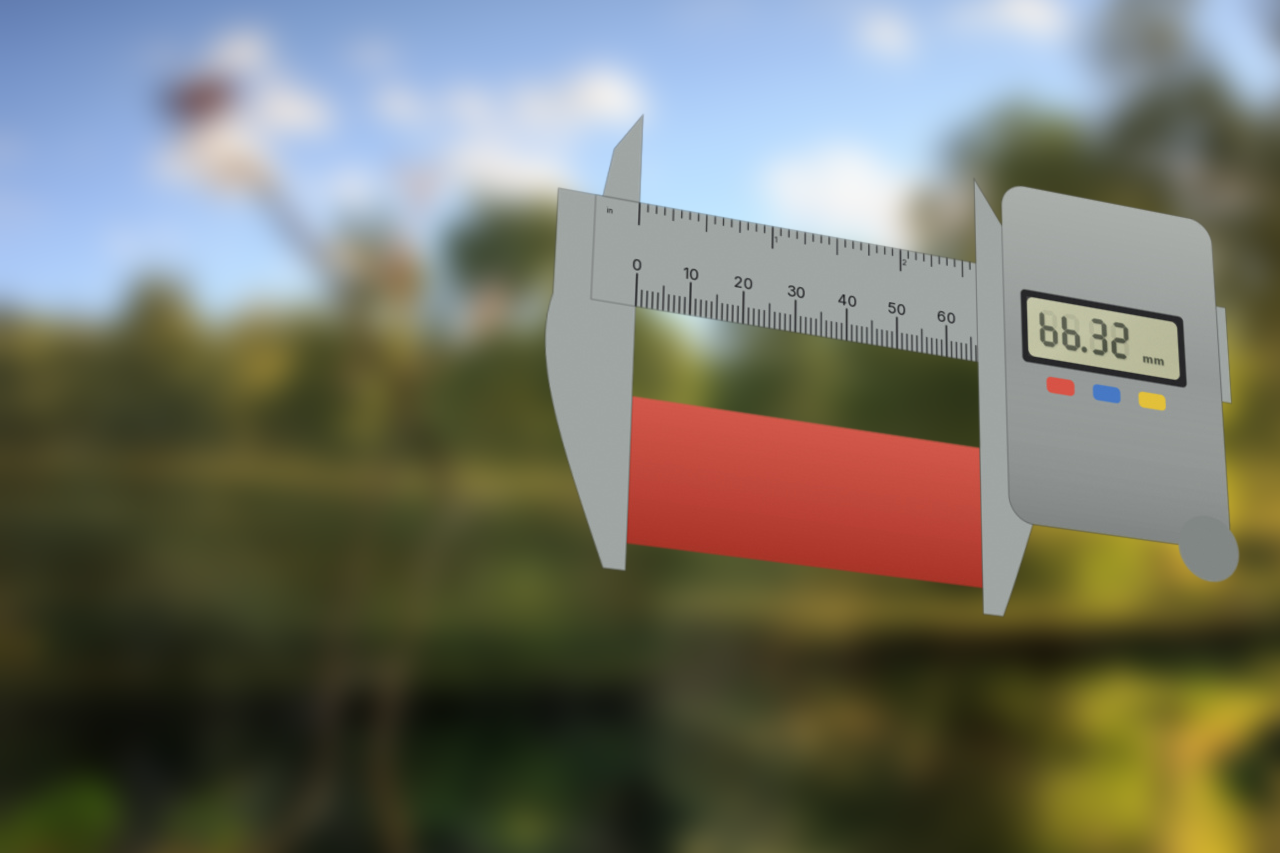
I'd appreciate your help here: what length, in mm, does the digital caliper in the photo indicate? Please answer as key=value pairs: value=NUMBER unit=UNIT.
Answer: value=66.32 unit=mm
